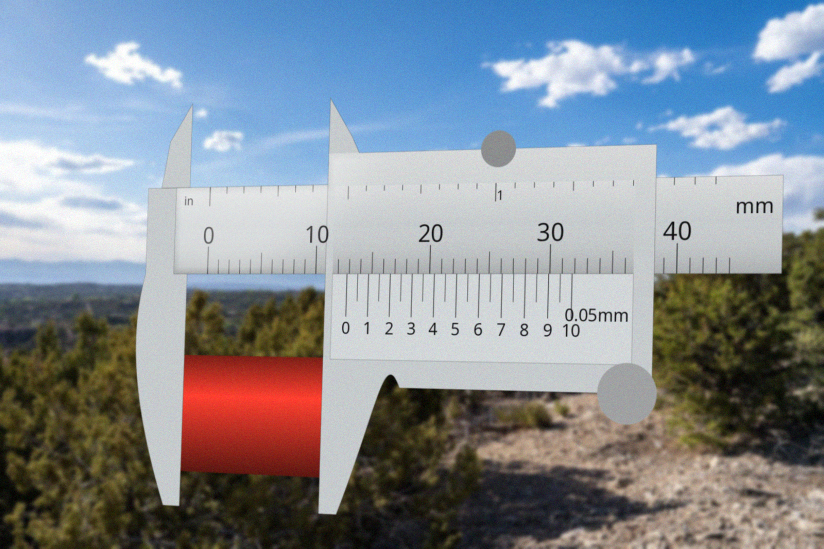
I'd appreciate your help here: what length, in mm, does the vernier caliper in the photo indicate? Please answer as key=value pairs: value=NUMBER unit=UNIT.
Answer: value=12.8 unit=mm
